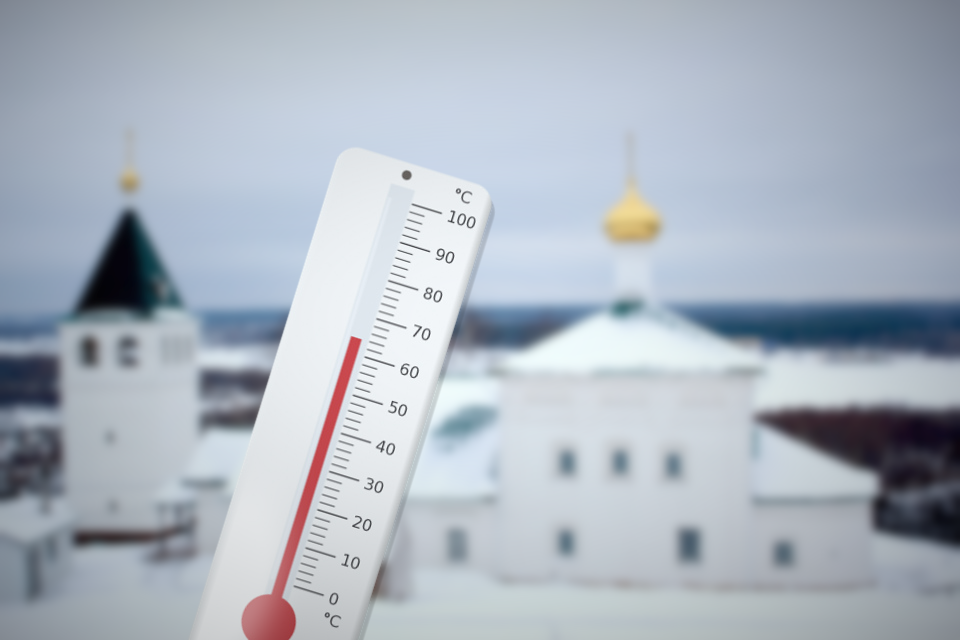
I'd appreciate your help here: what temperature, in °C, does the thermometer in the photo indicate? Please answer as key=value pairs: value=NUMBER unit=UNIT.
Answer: value=64 unit=°C
